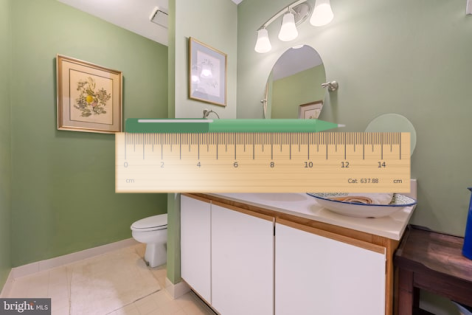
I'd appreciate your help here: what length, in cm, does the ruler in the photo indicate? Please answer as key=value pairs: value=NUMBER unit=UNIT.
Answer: value=12 unit=cm
